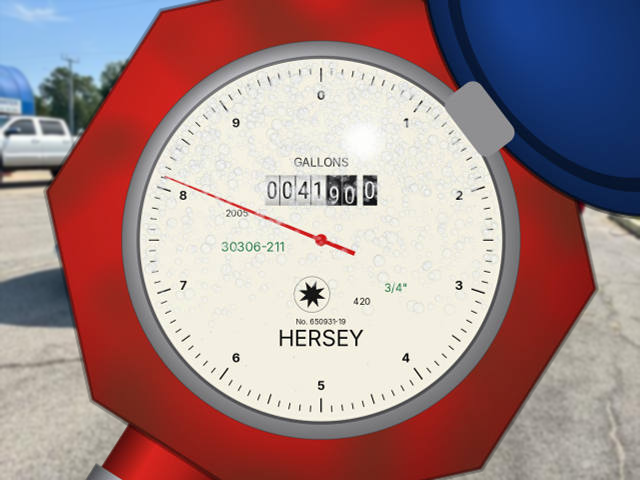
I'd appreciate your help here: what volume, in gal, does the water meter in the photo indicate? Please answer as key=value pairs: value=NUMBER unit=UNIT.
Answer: value=41898.1 unit=gal
